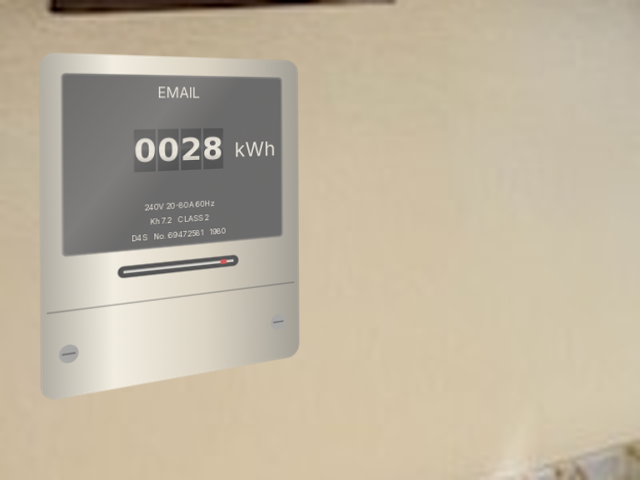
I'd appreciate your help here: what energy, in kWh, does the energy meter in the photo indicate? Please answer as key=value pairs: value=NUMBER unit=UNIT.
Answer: value=28 unit=kWh
